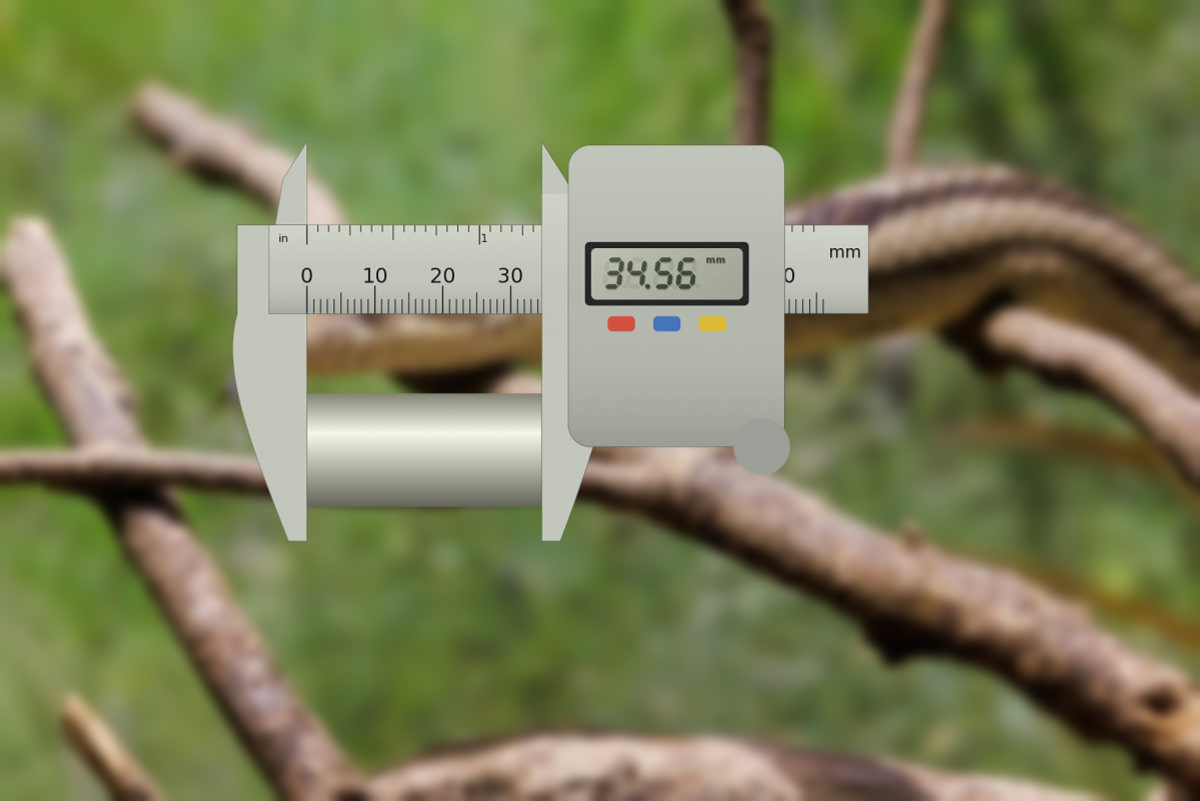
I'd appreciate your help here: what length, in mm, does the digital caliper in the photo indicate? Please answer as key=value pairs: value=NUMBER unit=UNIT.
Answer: value=34.56 unit=mm
